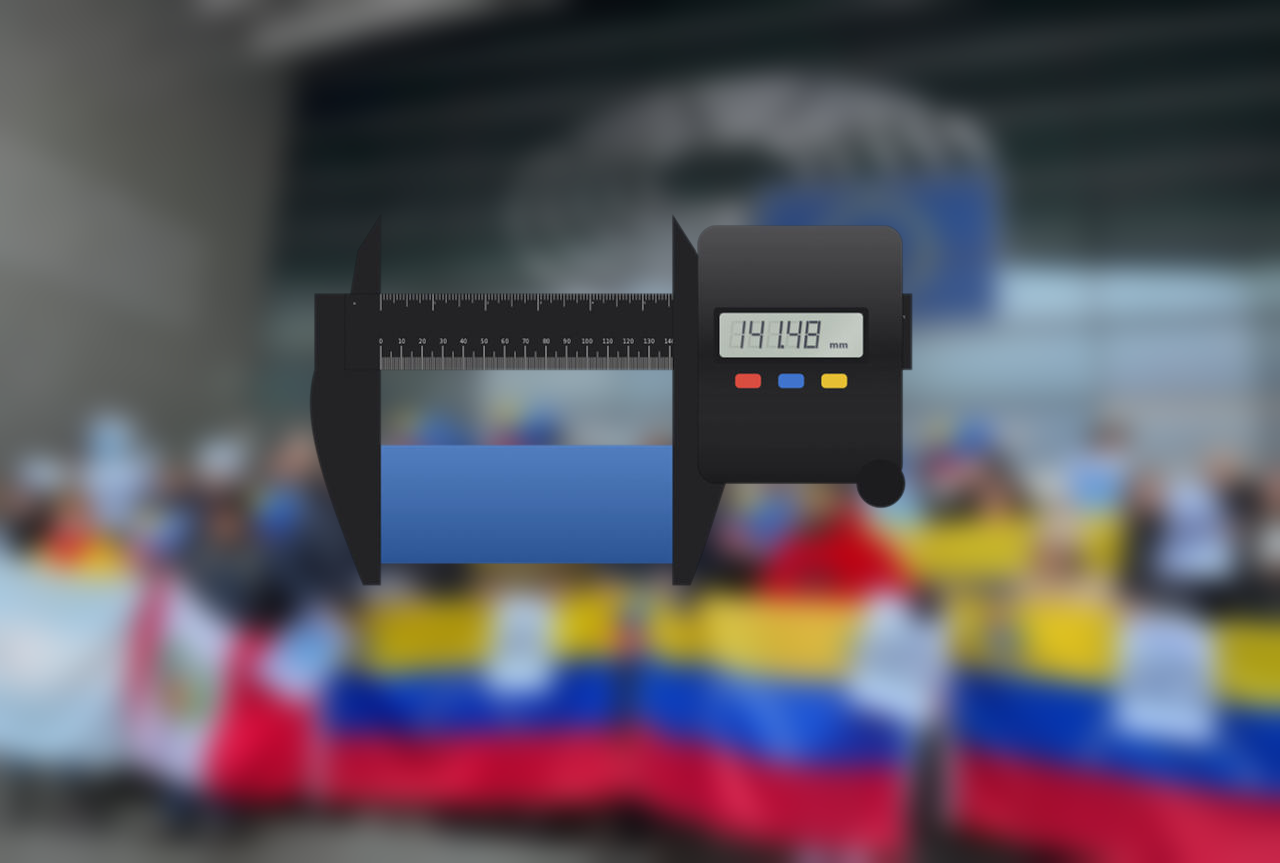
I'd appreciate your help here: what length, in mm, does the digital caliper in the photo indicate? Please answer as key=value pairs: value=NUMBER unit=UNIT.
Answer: value=141.48 unit=mm
